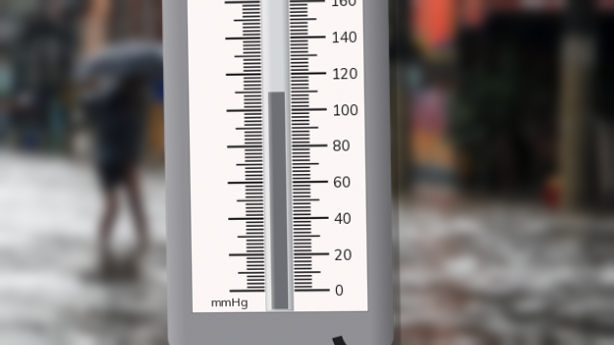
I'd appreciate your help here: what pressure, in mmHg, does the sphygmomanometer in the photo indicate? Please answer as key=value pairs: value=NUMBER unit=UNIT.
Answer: value=110 unit=mmHg
